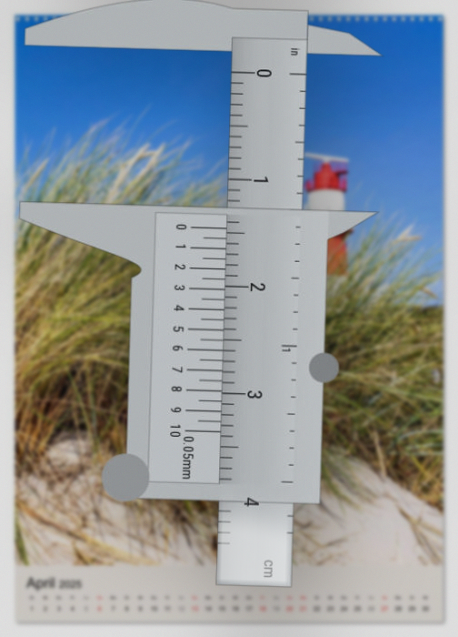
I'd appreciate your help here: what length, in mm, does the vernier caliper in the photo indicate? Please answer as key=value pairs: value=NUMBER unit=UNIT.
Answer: value=14.6 unit=mm
